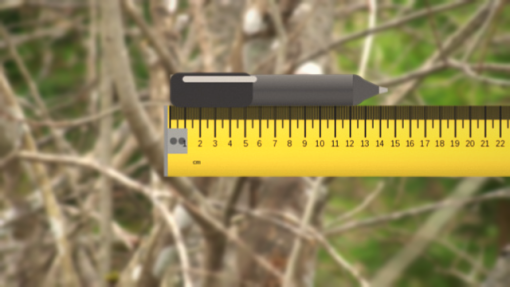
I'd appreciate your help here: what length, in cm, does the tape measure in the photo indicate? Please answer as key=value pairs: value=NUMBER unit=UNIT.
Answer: value=14.5 unit=cm
